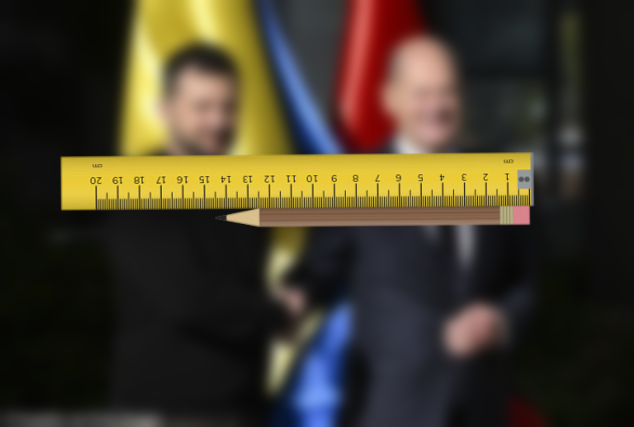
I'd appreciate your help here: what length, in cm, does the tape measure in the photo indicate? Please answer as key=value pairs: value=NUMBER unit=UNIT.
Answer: value=14.5 unit=cm
